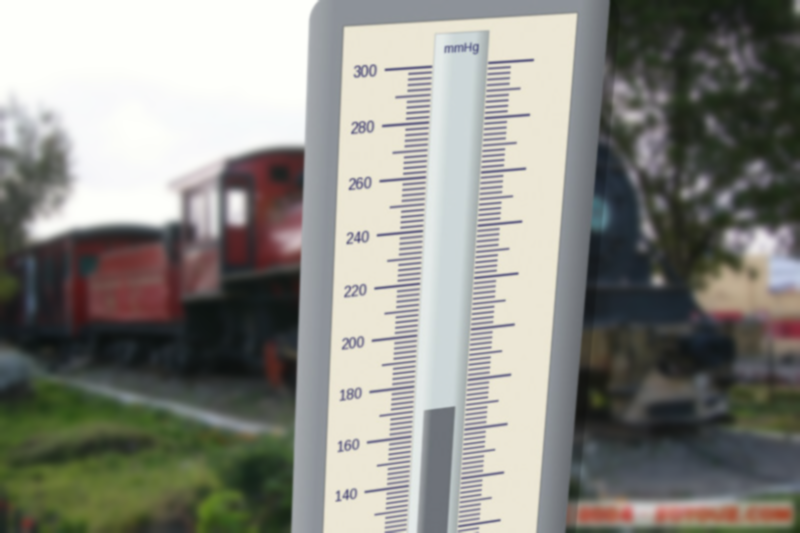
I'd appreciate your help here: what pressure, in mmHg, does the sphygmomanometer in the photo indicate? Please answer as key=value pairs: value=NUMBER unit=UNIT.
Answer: value=170 unit=mmHg
